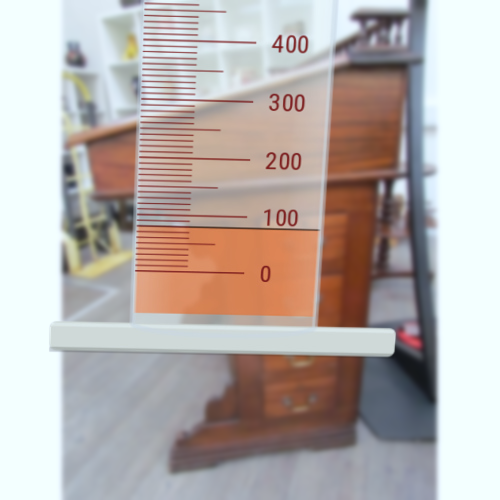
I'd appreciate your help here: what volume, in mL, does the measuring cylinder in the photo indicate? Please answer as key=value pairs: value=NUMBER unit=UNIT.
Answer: value=80 unit=mL
